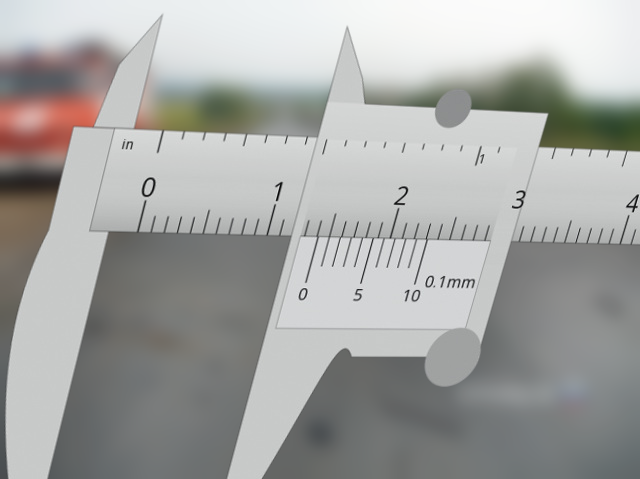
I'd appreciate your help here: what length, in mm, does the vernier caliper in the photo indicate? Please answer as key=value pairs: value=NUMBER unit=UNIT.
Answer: value=14.1 unit=mm
